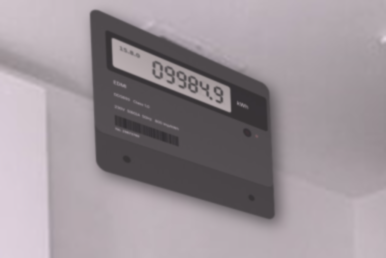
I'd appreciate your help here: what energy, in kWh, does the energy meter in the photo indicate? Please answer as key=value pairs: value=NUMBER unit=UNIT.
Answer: value=9984.9 unit=kWh
